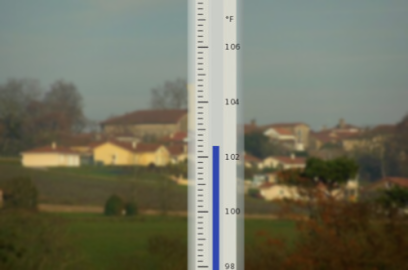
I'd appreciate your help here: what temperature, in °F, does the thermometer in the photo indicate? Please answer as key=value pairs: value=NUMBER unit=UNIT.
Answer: value=102.4 unit=°F
